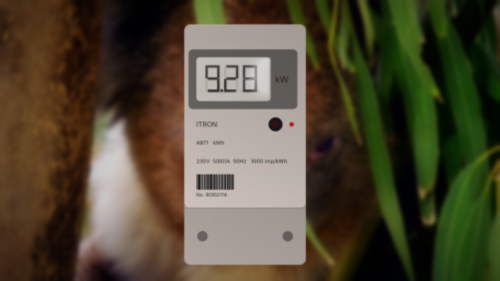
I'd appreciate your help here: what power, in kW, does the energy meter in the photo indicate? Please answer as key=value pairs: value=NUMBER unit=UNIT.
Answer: value=9.28 unit=kW
